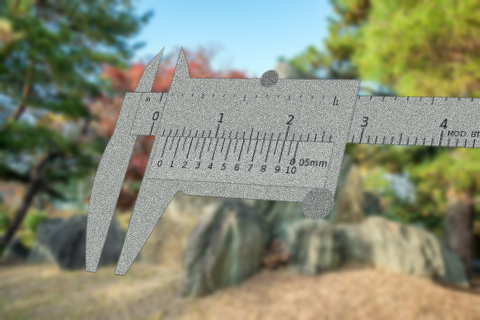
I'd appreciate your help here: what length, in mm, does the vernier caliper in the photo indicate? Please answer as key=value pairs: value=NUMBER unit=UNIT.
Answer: value=2.8 unit=mm
